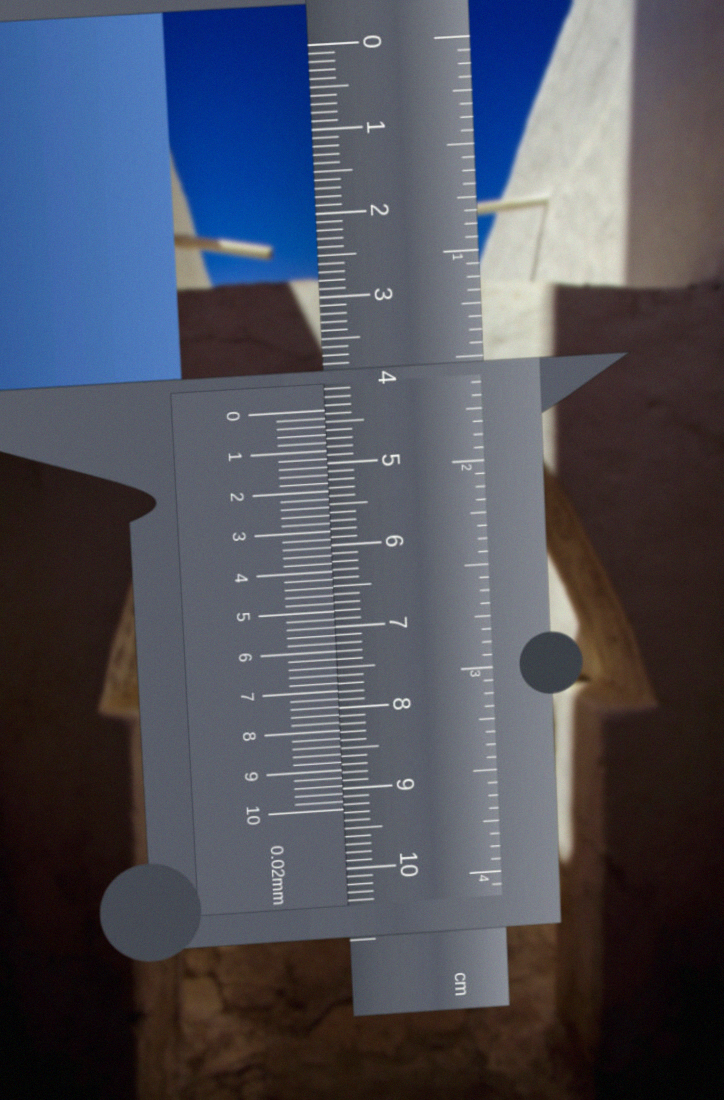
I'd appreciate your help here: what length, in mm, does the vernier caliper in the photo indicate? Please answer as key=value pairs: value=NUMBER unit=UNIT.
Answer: value=43.6 unit=mm
